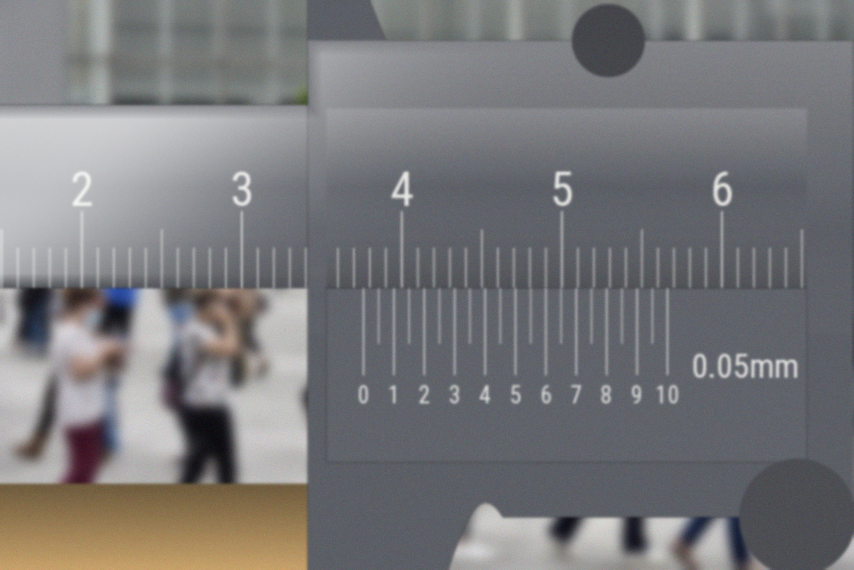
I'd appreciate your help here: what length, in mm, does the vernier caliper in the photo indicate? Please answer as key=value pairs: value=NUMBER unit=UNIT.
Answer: value=37.6 unit=mm
